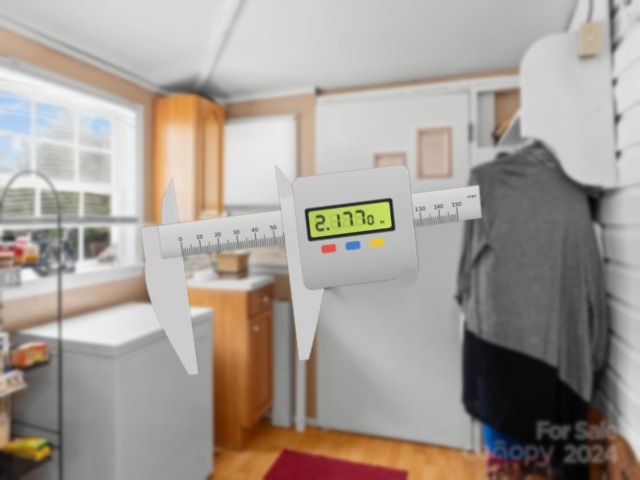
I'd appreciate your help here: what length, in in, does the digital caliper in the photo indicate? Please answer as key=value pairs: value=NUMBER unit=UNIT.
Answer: value=2.1770 unit=in
